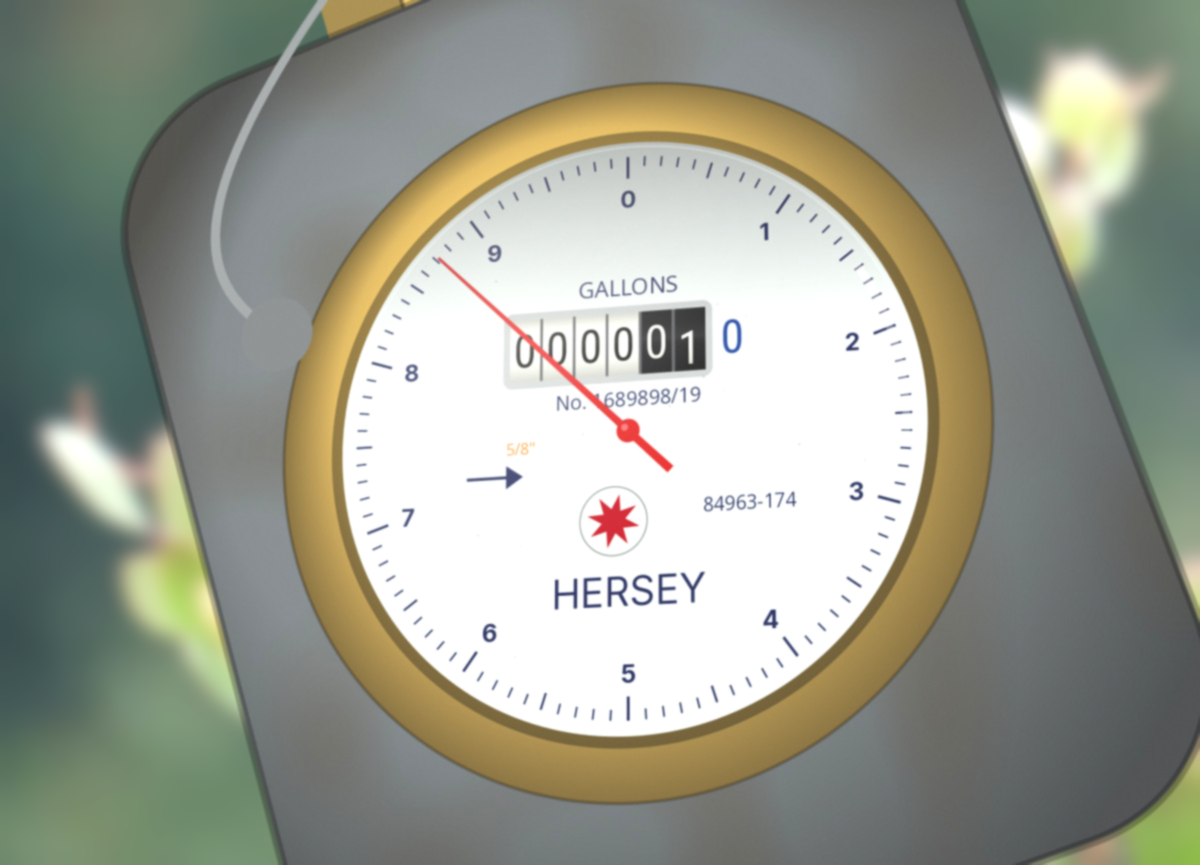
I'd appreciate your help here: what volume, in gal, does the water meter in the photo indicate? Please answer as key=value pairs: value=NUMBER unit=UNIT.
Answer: value=8.7 unit=gal
